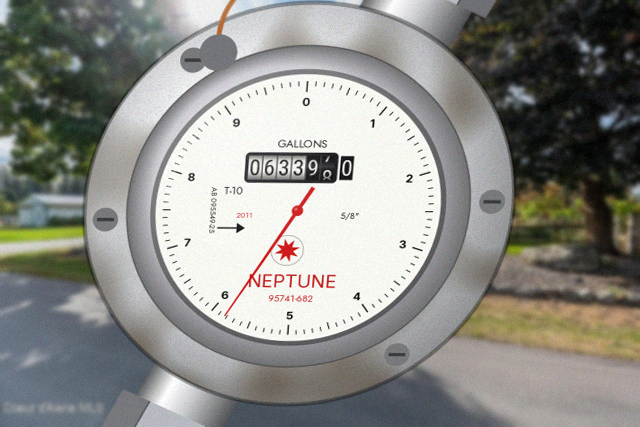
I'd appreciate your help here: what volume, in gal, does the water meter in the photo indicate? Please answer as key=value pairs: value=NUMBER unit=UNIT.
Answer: value=633975.8 unit=gal
